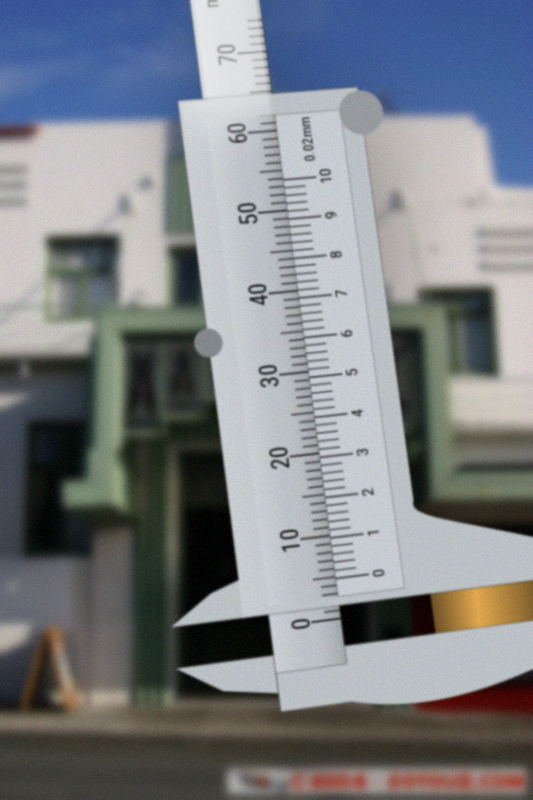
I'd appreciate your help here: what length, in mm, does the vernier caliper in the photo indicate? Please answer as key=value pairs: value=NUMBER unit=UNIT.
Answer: value=4.8 unit=mm
